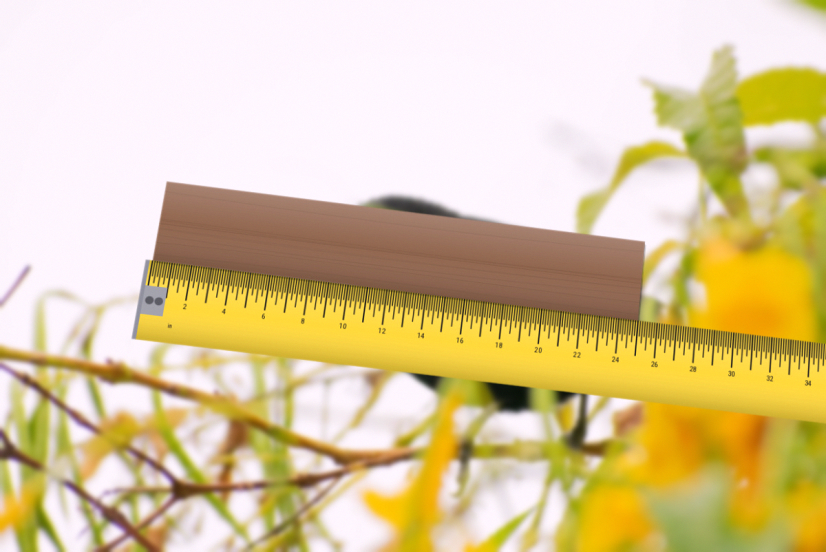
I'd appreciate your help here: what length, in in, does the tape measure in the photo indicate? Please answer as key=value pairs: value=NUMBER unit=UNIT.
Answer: value=25 unit=in
